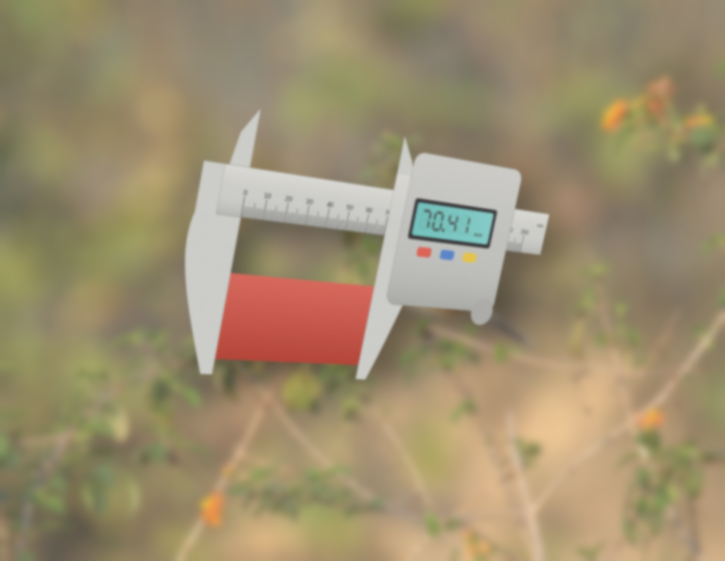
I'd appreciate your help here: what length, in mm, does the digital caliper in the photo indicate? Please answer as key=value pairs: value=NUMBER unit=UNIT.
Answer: value=70.41 unit=mm
